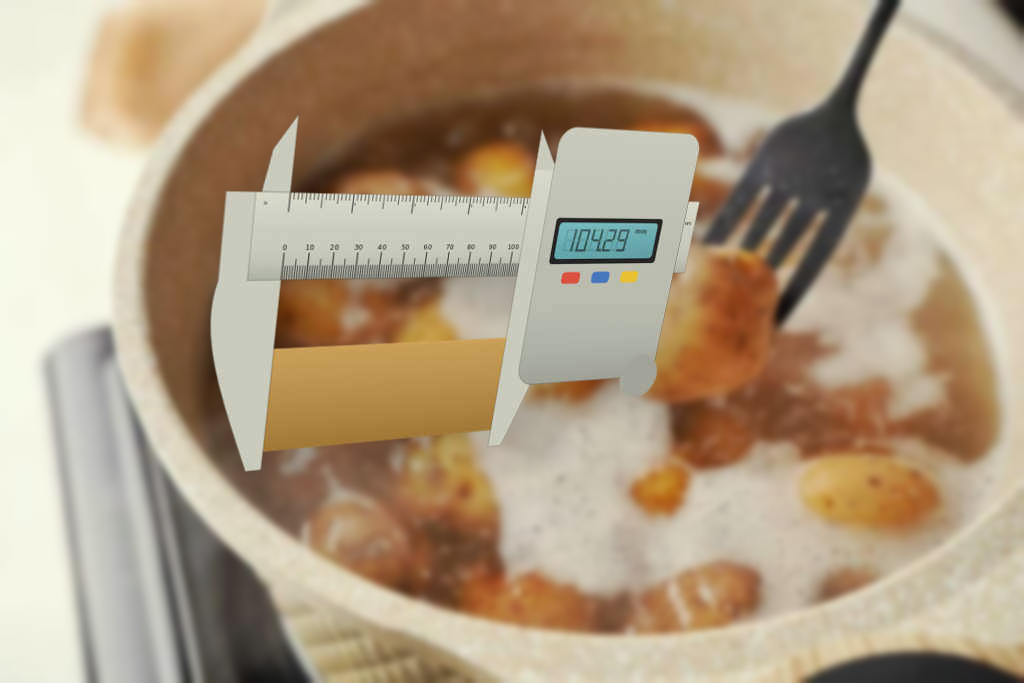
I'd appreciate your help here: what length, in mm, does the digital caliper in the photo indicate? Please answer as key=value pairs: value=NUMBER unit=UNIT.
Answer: value=104.29 unit=mm
